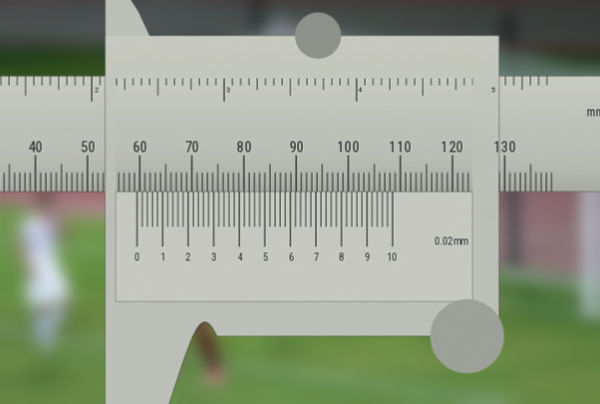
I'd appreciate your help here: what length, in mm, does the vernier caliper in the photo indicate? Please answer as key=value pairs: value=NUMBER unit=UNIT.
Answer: value=59.5 unit=mm
